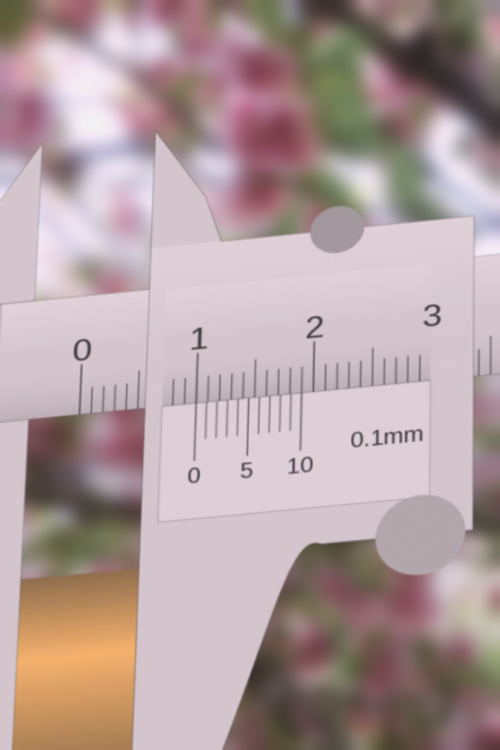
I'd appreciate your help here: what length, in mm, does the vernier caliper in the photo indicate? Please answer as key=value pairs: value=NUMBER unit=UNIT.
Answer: value=10.0 unit=mm
